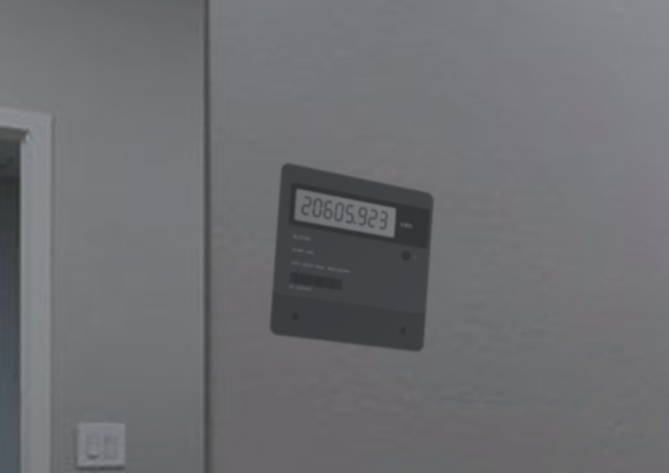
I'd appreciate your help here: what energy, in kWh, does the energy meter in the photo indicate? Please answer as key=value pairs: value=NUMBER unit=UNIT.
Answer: value=20605.923 unit=kWh
